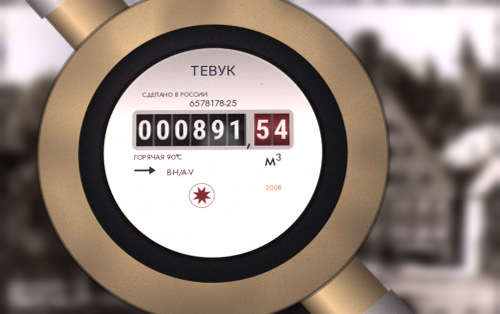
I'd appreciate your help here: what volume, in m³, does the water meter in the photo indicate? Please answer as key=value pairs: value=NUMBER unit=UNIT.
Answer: value=891.54 unit=m³
